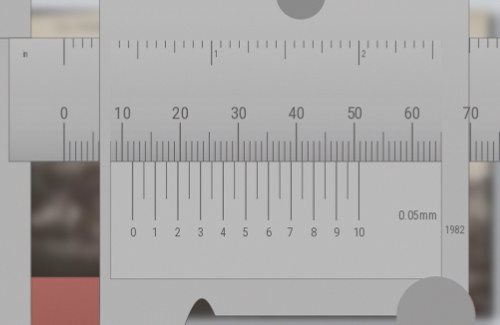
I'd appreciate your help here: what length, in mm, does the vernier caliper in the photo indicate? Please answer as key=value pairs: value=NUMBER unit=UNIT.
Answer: value=11.8 unit=mm
